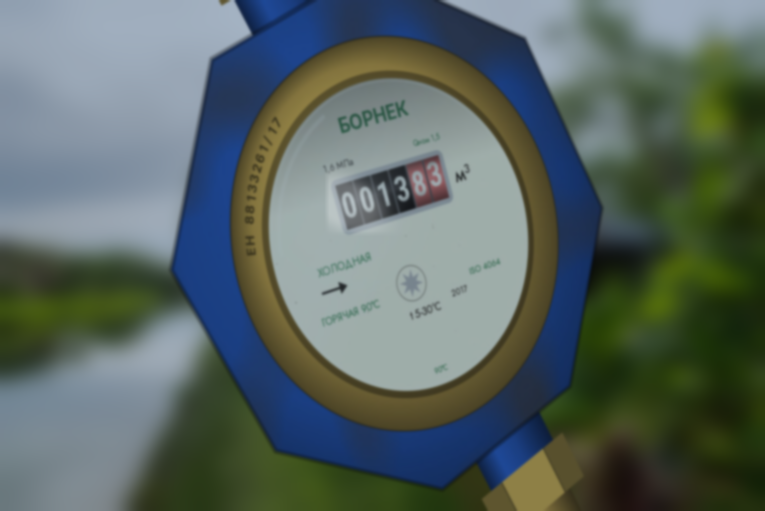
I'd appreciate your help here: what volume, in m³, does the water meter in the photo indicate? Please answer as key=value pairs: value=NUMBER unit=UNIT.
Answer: value=13.83 unit=m³
